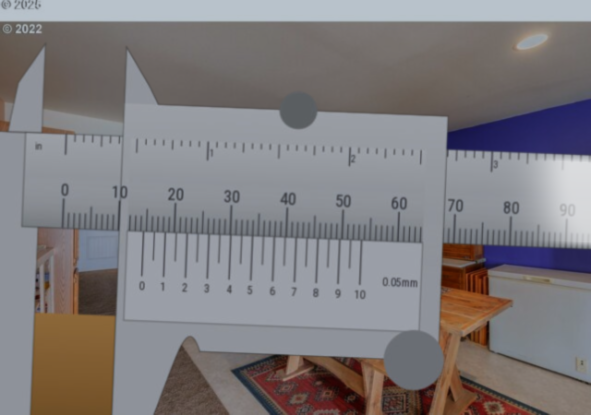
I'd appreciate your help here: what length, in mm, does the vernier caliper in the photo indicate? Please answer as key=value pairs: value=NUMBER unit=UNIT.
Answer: value=14.5 unit=mm
